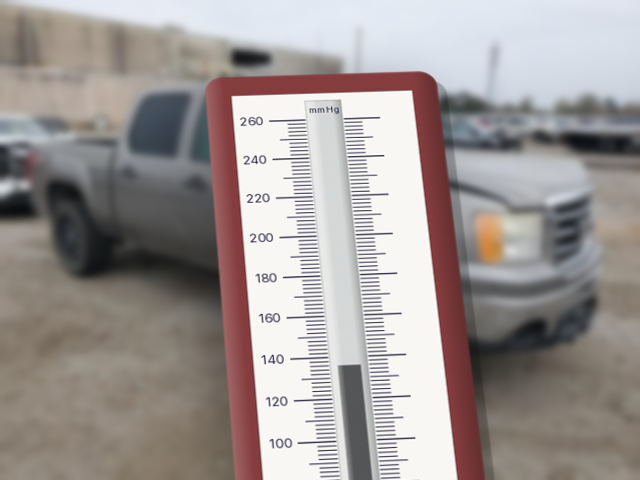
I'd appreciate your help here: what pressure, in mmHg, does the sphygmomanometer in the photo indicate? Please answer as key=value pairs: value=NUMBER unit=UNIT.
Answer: value=136 unit=mmHg
